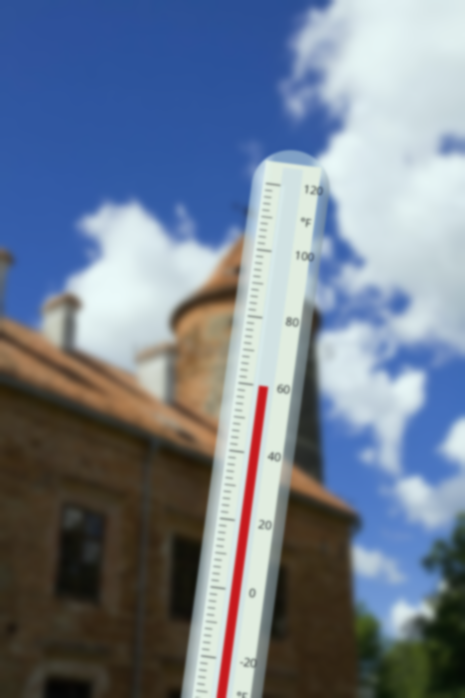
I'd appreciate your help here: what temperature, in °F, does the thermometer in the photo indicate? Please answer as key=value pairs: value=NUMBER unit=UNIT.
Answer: value=60 unit=°F
